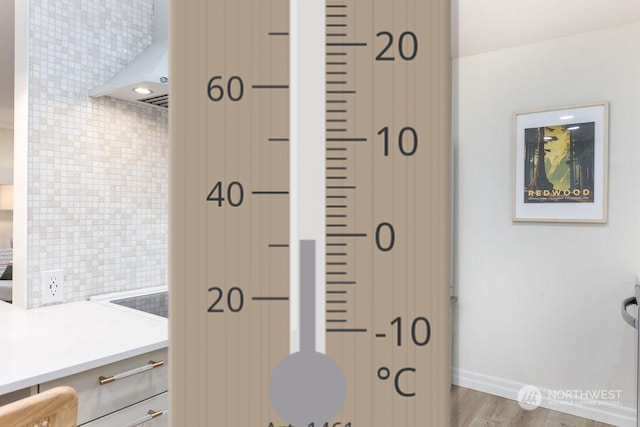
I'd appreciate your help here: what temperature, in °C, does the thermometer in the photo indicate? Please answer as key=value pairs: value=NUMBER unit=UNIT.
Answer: value=-0.5 unit=°C
